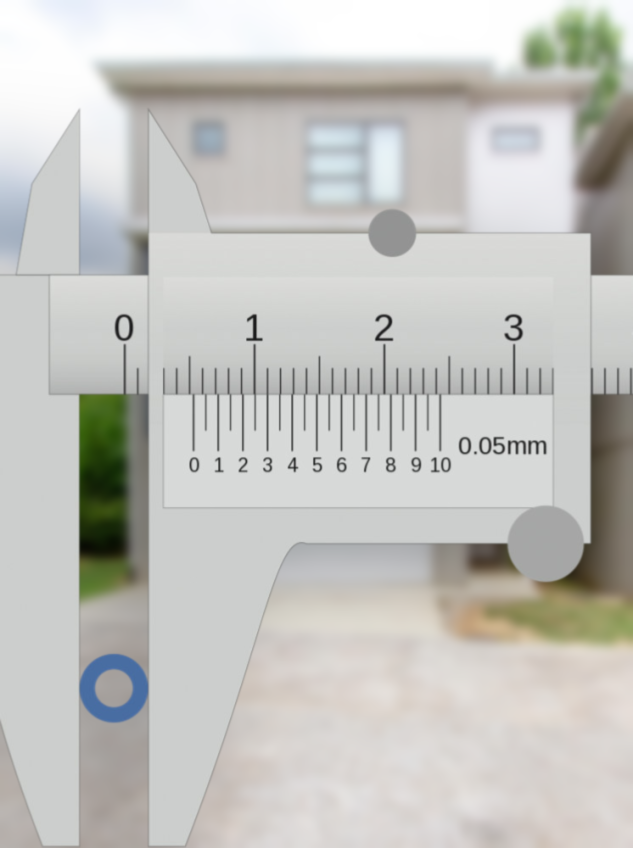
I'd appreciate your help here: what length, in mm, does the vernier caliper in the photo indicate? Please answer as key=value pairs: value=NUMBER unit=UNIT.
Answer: value=5.3 unit=mm
